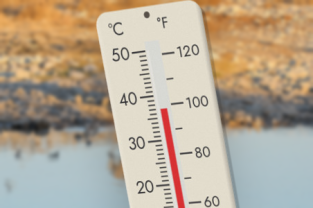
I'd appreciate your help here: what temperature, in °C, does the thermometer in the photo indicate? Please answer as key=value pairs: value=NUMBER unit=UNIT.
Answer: value=37 unit=°C
